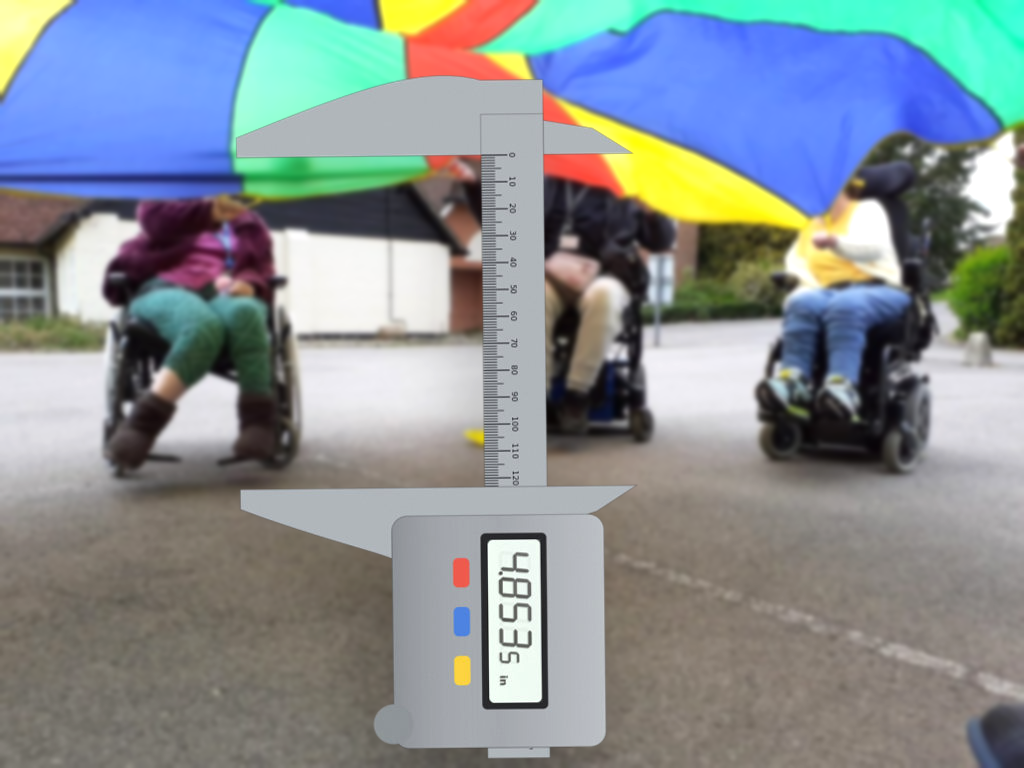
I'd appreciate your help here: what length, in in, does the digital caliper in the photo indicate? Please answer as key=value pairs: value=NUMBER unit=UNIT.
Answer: value=4.8535 unit=in
